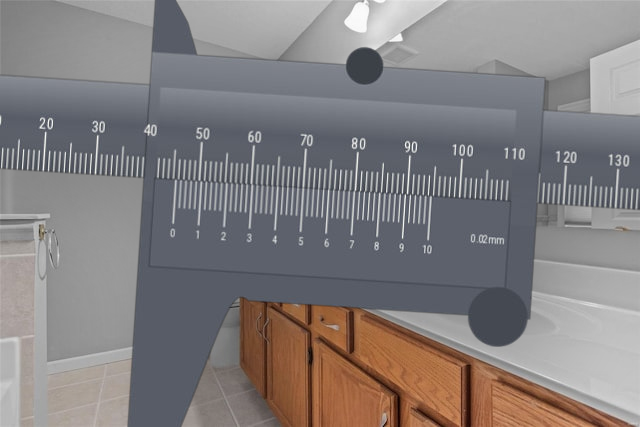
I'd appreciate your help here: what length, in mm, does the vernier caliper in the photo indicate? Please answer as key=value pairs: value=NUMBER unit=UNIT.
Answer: value=45.5 unit=mm
